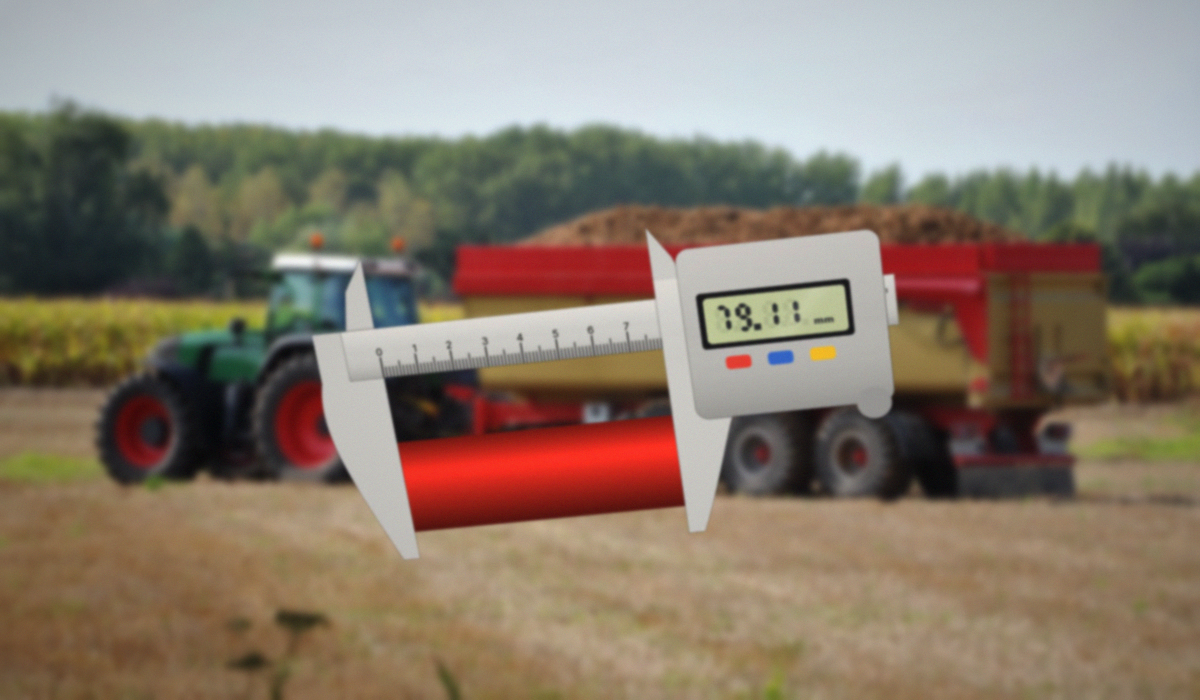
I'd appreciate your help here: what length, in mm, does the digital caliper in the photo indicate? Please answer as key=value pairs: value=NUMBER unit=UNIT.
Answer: value=79.11 unit=mm
